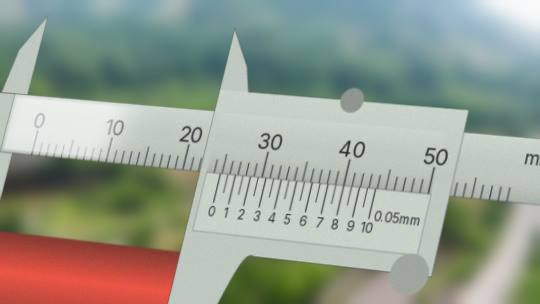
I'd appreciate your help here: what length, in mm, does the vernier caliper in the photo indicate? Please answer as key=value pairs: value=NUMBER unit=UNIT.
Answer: value=24.8 unit=mm
